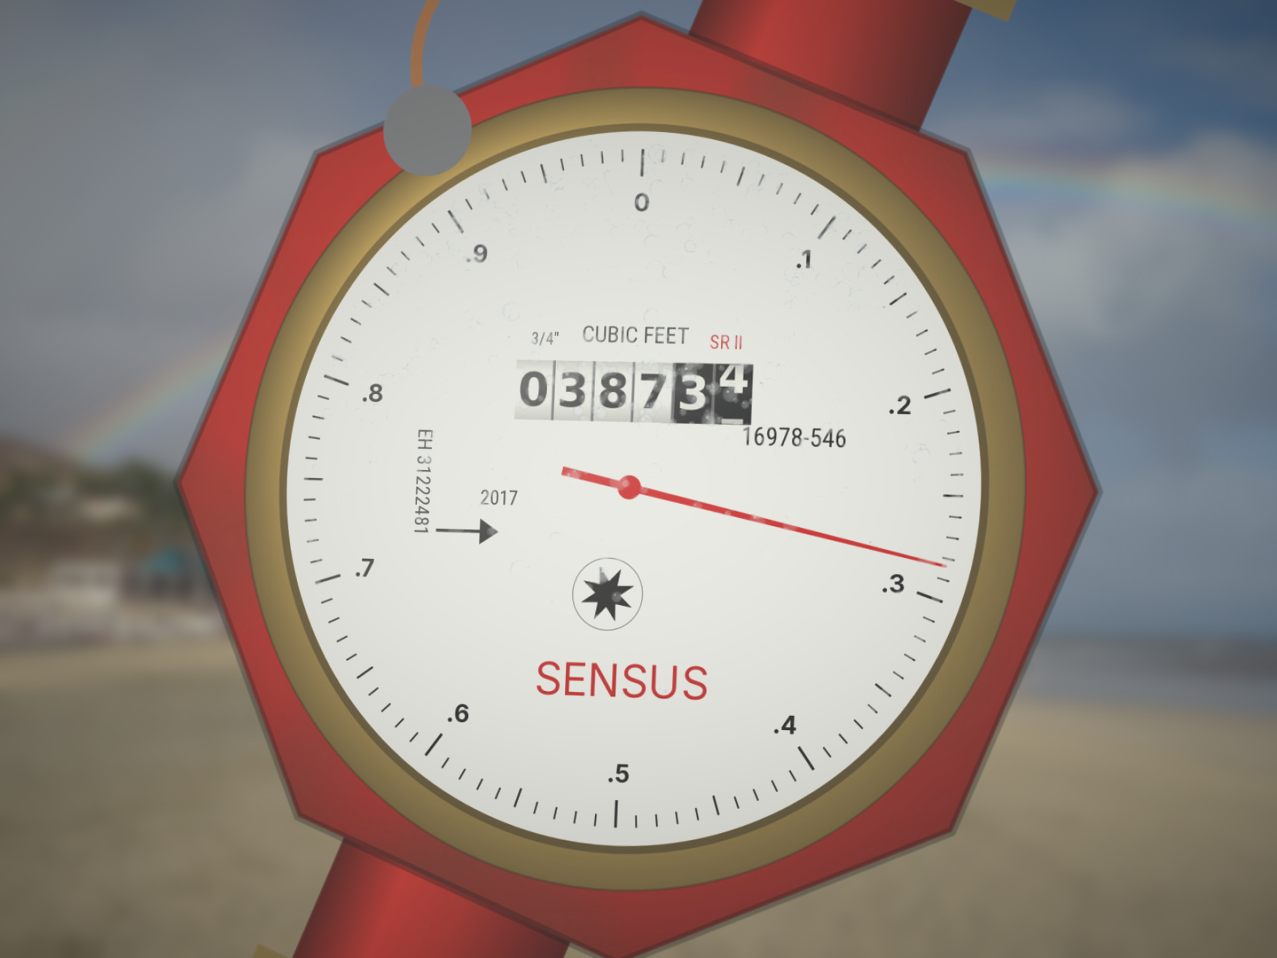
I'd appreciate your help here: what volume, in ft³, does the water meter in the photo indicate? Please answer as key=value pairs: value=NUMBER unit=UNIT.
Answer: value=38734.28 unit=ft³
